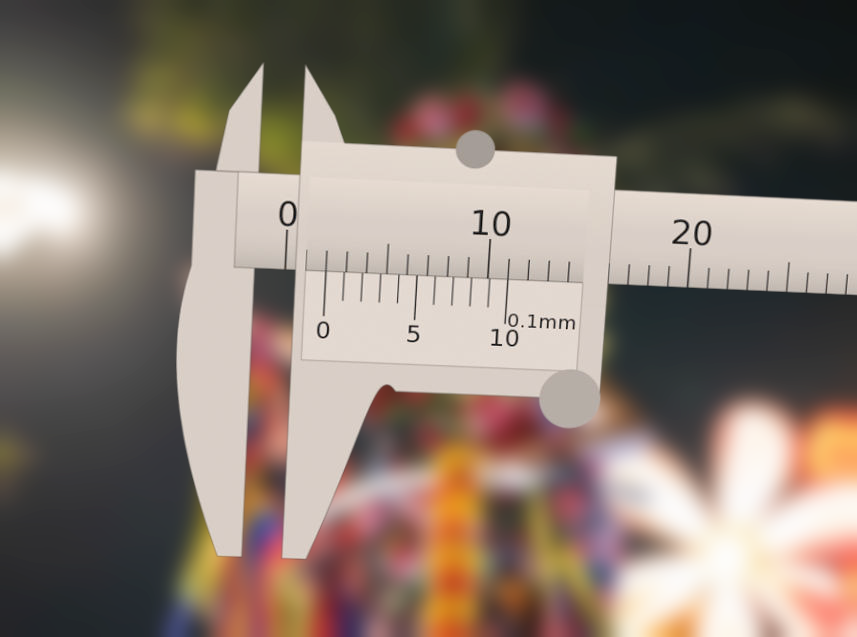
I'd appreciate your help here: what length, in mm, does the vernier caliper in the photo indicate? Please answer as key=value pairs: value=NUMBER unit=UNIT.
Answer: value=2.0 unit=mm
